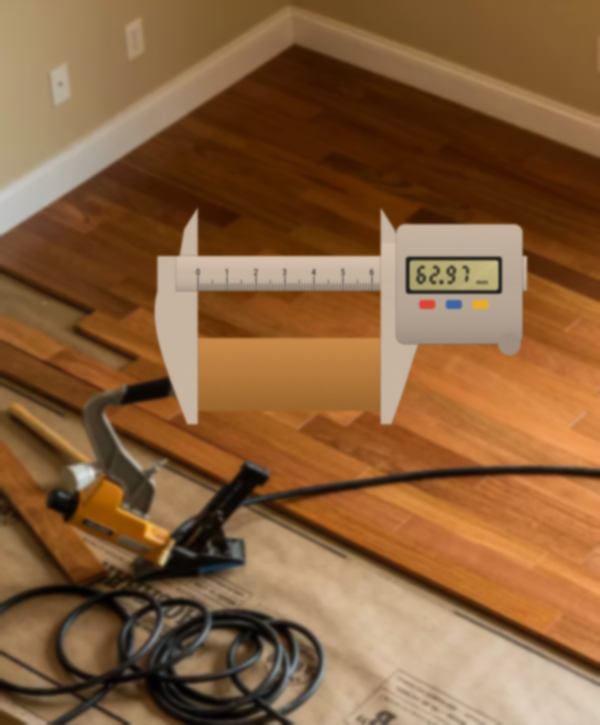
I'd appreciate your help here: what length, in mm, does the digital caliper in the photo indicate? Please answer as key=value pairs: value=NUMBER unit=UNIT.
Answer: value=62.97 unit=mm
